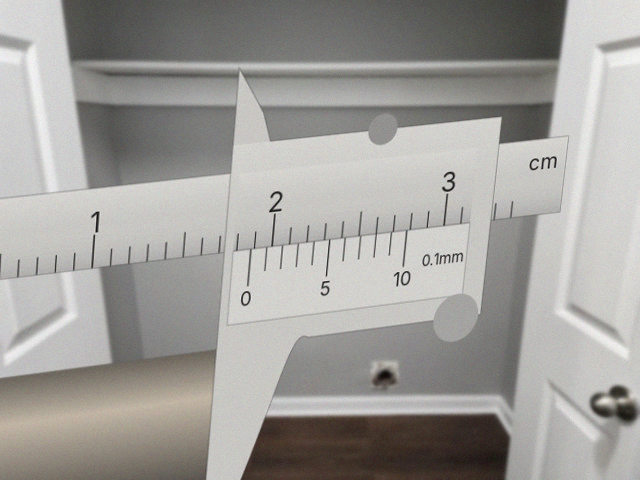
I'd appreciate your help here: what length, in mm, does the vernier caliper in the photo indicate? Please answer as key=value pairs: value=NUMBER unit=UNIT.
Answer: value=18.8 unit=mm
